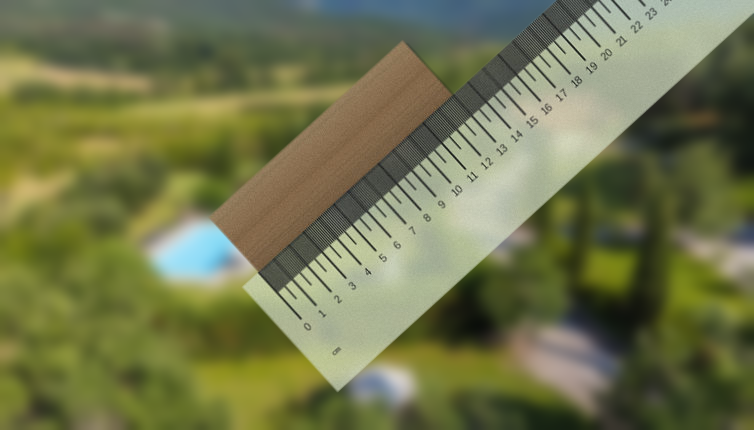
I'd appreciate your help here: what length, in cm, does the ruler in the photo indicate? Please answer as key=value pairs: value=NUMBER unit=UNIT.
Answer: value=13 unit=cm
